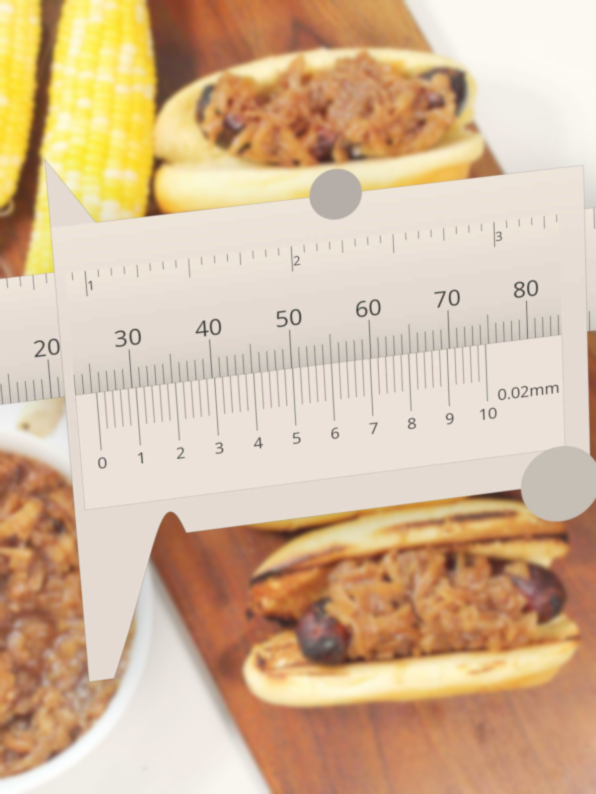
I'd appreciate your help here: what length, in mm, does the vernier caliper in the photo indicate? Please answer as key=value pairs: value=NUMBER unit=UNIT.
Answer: value=25.6 unit=mm
